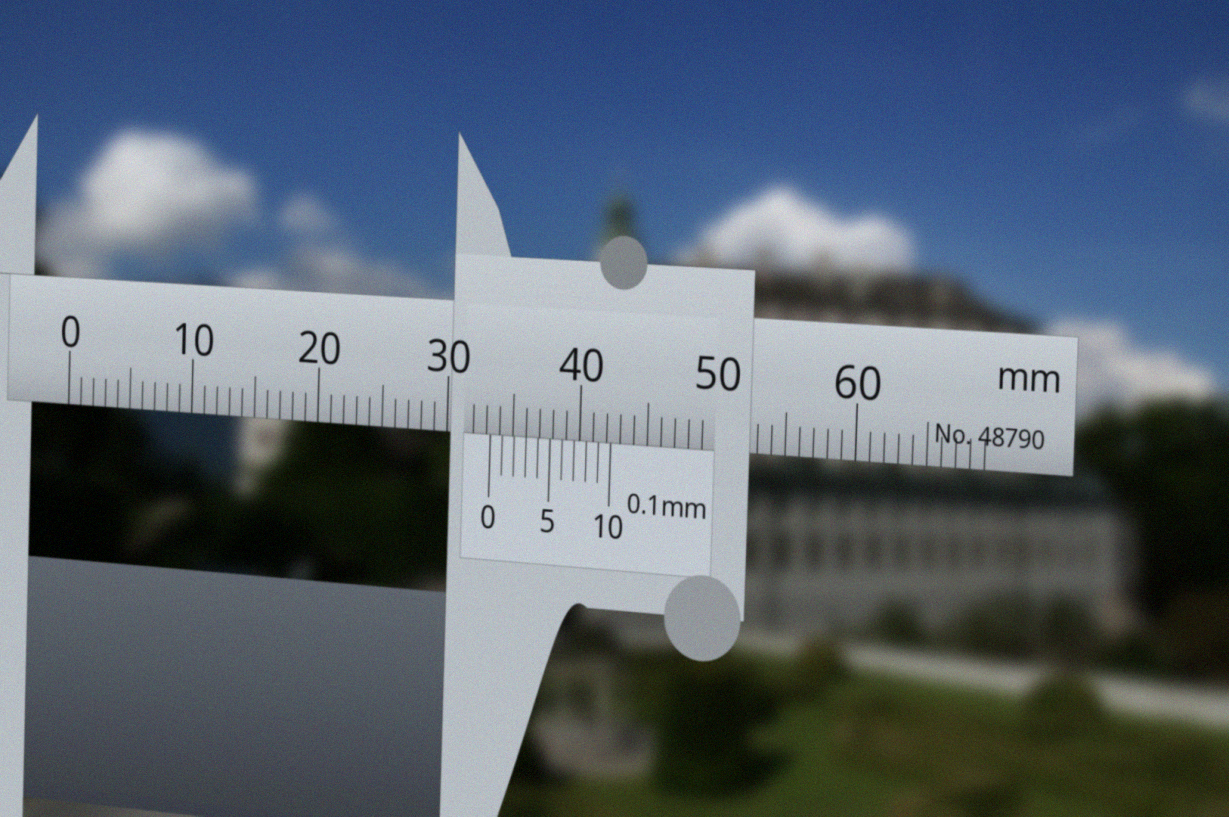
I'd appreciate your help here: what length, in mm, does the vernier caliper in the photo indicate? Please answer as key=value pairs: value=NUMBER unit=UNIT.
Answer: value=33.3 unit=mm
